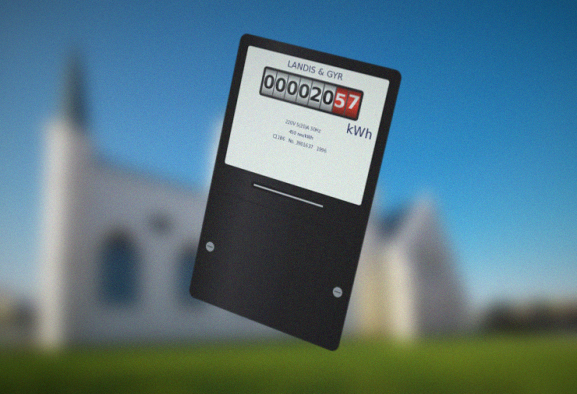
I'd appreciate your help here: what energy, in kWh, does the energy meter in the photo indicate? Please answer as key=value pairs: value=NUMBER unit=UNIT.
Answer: value=20.57 unit=kWh
